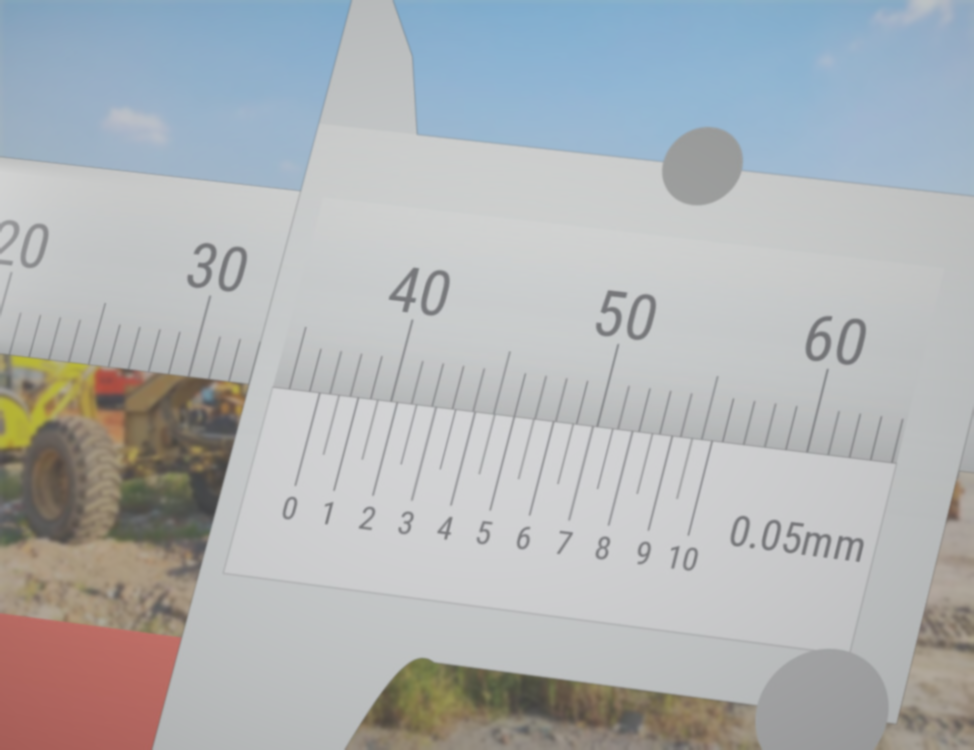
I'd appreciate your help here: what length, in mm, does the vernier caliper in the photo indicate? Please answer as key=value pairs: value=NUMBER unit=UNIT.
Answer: value=36.5 unit=mm
